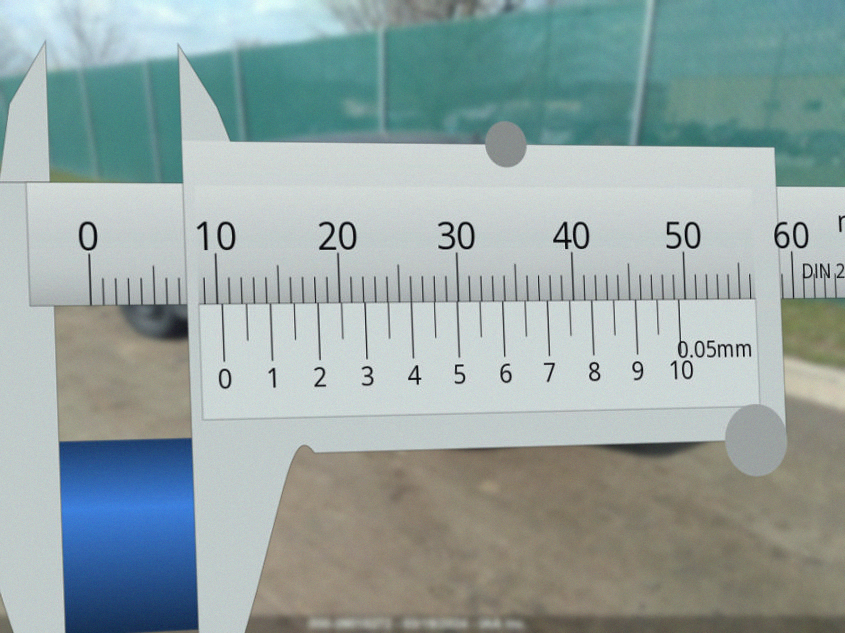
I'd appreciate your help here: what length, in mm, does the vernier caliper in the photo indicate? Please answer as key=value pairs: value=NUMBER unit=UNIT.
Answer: value=10.4 unit=mm
